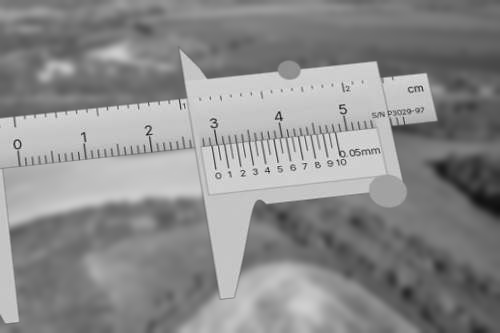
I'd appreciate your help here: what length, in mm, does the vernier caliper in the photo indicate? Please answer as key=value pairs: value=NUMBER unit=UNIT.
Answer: value=29.2 unit=mm
